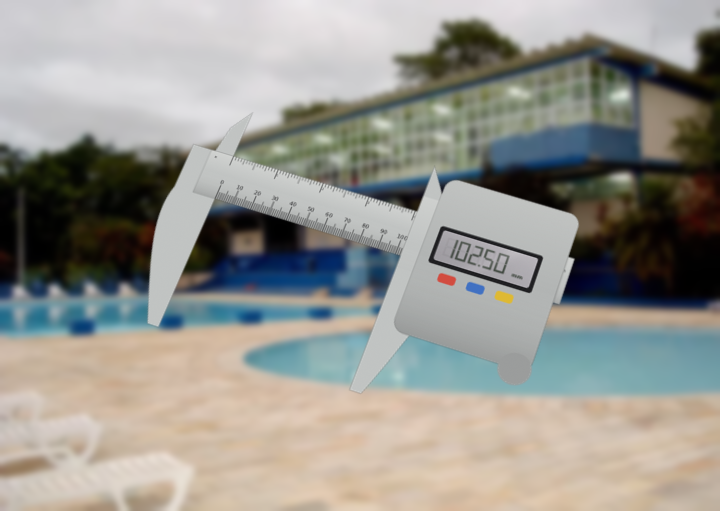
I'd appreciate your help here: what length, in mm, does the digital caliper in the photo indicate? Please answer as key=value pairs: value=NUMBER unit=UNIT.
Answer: value=102.50 unit=mm
